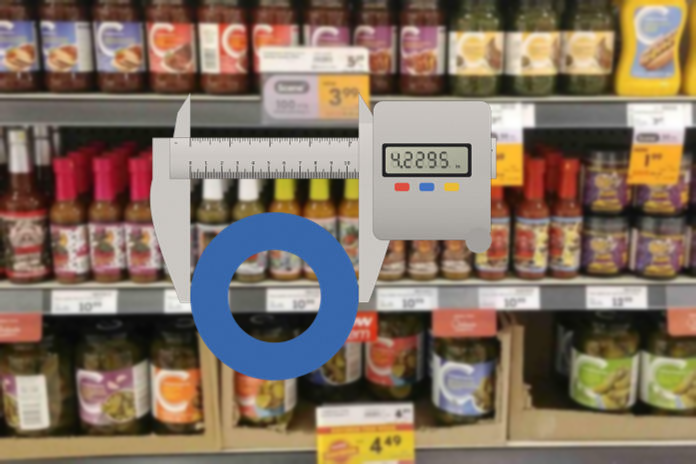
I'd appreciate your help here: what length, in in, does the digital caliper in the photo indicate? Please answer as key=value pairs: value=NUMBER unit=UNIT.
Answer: value=4.2295 unit=in
